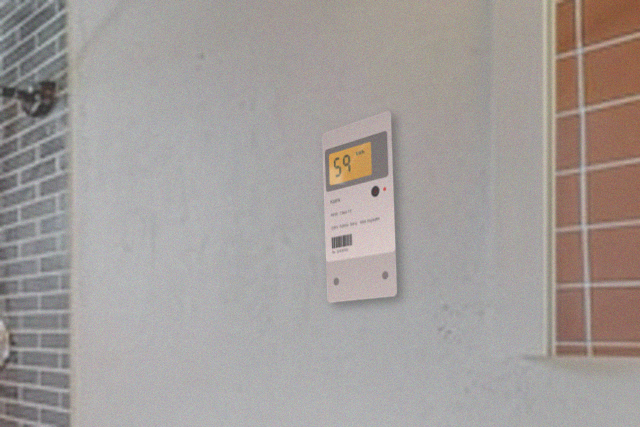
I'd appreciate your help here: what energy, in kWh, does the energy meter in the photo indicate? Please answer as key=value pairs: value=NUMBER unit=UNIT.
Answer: value=59 unit=kWh
